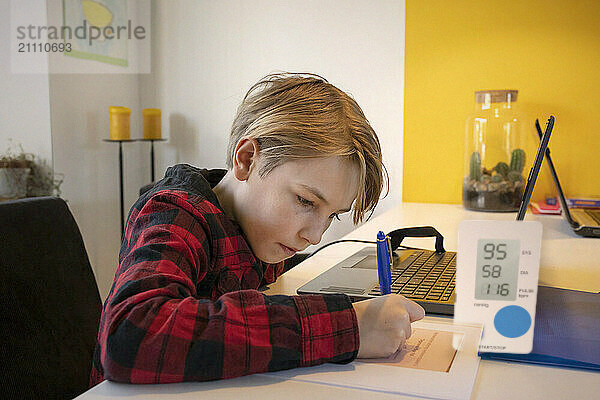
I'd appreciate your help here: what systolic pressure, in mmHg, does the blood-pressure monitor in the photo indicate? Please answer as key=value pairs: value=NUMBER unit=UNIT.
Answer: value=95 unit=mmHg
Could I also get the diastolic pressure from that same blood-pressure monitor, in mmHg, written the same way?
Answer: value=58 unit=mmHg
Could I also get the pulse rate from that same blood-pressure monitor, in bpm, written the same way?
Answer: value=116 unit=bpm
